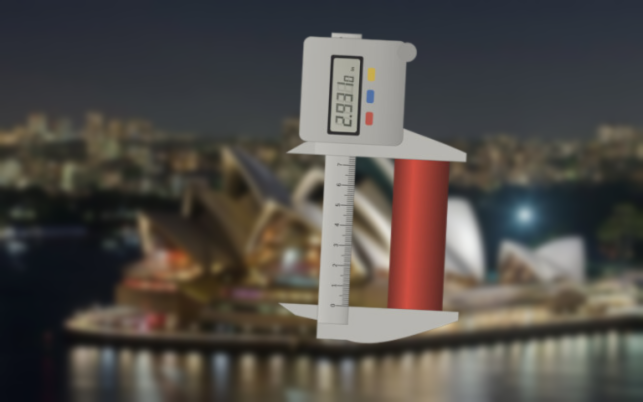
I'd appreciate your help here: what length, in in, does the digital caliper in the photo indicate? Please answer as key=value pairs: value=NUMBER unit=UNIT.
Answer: value=2.9310 unit=in
